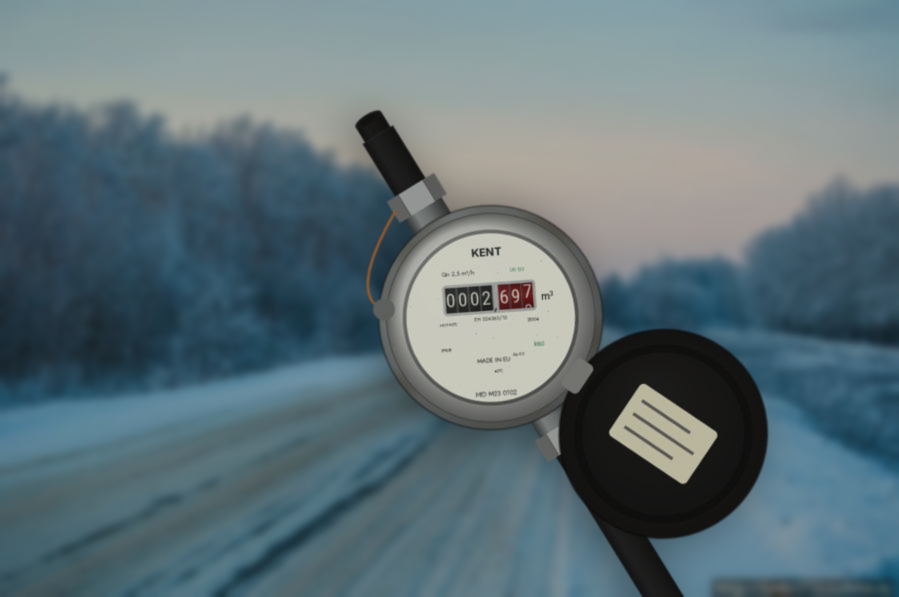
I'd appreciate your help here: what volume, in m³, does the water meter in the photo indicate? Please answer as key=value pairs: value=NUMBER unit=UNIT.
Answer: value=2.697 unit=m³
